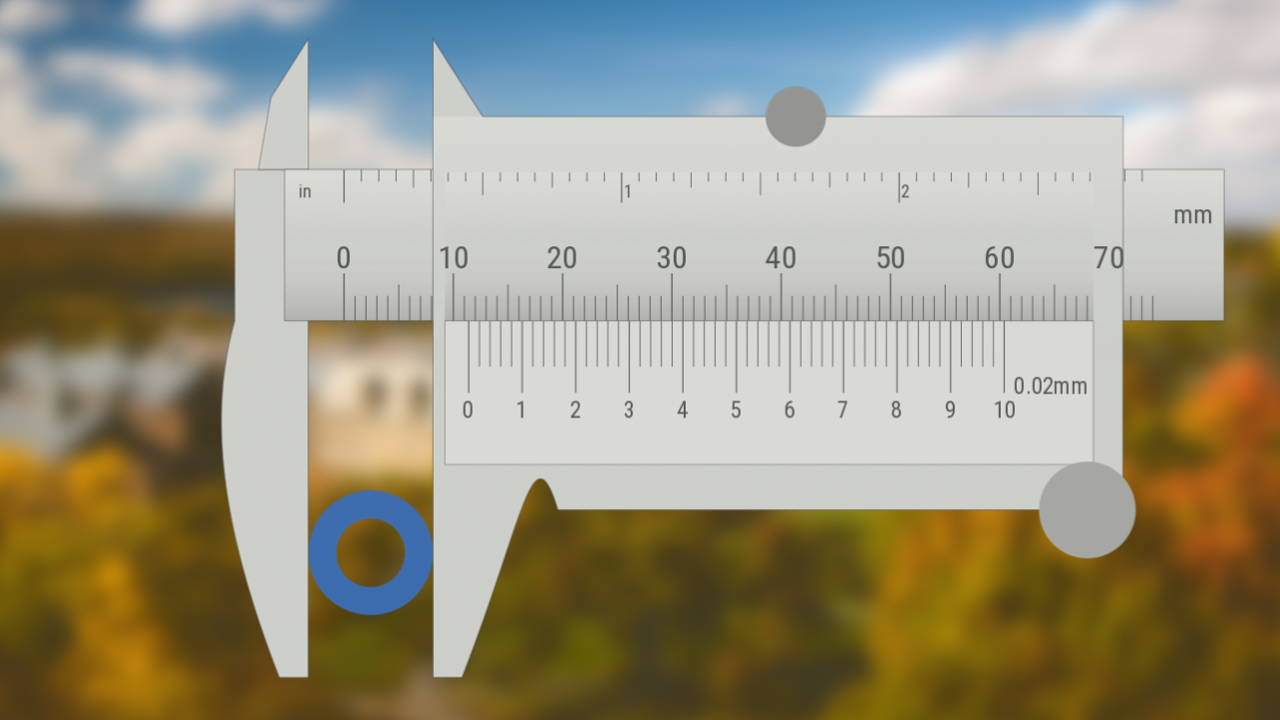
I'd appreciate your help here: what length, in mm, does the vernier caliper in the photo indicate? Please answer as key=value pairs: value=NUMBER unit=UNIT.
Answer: value=11.4 unit=mm
